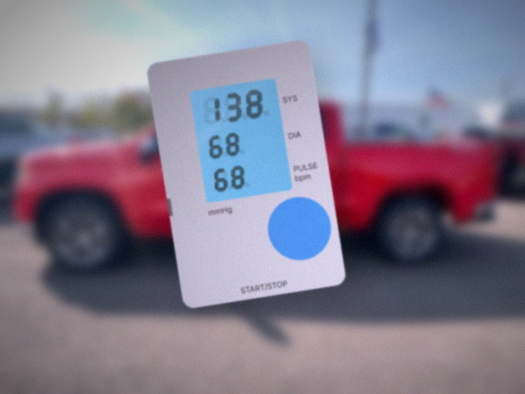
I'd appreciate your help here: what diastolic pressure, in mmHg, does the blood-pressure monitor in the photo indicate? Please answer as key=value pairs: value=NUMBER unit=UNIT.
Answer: value=68 unit=mmHg
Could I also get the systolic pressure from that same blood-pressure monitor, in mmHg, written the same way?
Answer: value=138 unit=mmHg
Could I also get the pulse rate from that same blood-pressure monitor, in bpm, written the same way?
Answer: value=68 unit=bpm
